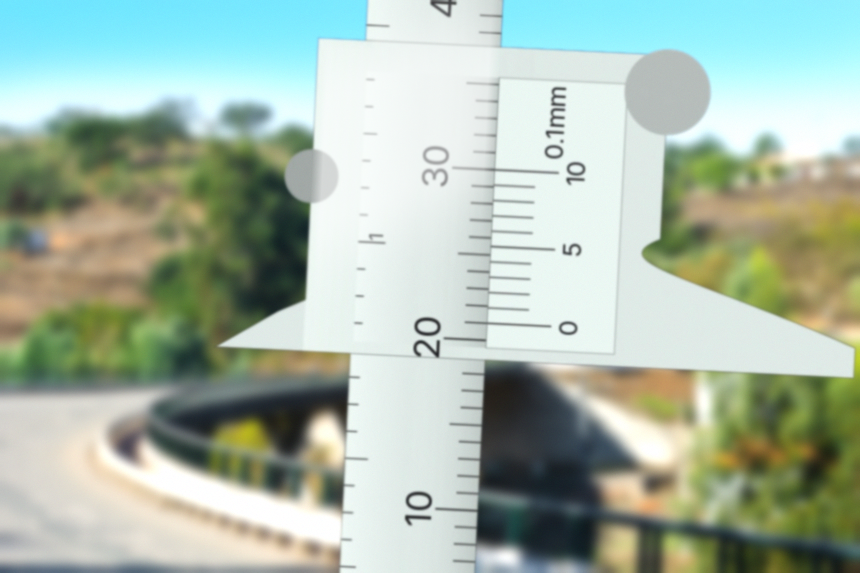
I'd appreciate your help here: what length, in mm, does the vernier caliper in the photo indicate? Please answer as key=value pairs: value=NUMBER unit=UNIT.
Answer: value=21.0 unit=mm
